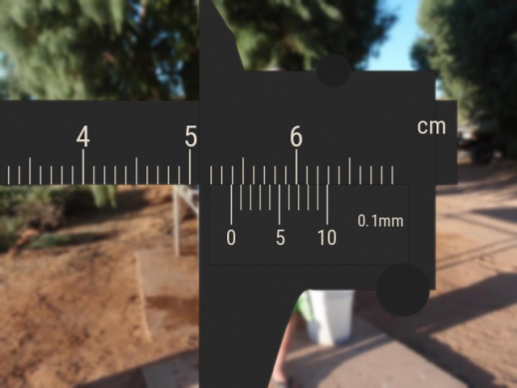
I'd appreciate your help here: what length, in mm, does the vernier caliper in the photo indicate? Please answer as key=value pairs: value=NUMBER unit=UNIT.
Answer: value=53.9 unit=mm
